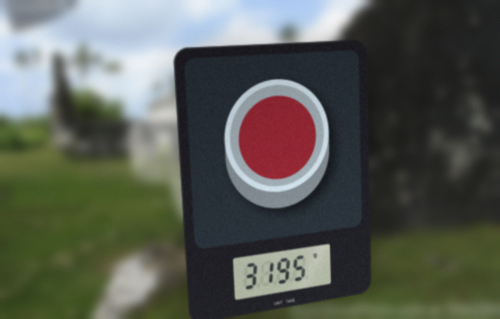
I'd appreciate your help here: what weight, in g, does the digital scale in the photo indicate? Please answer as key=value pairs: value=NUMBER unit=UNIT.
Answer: value=3195 unit=g
